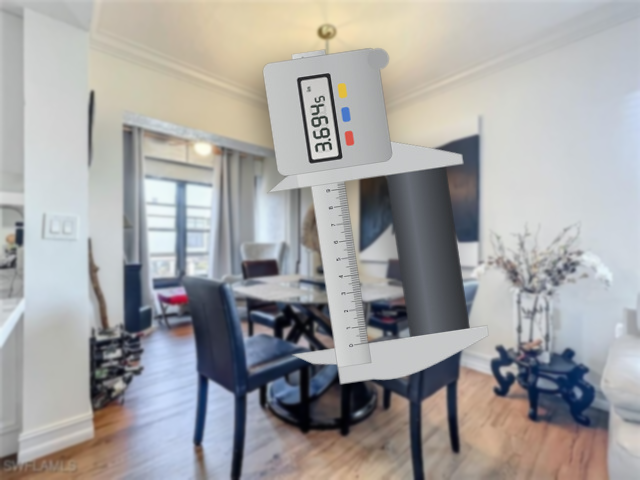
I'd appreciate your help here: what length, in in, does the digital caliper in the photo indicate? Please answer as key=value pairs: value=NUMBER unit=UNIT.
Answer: value=3.6945 unit=in
